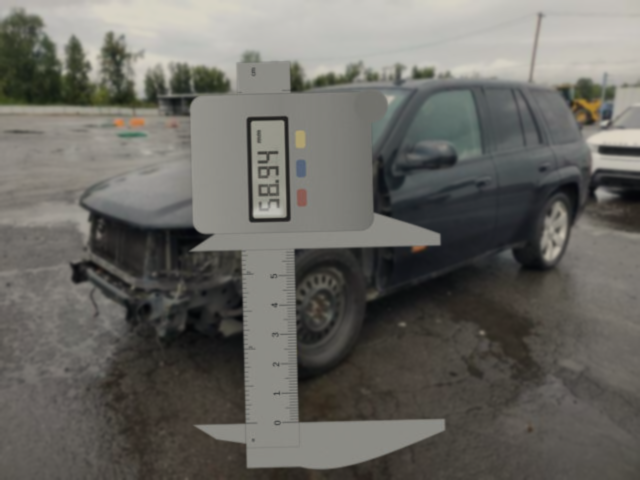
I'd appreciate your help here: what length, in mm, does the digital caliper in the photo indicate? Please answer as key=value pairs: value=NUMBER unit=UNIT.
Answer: value=58.94 unit=mm
